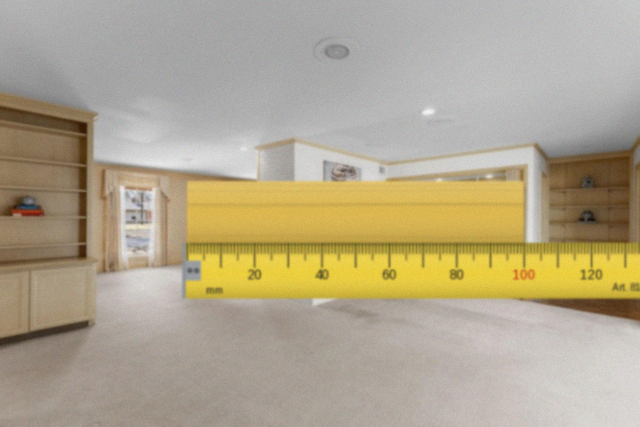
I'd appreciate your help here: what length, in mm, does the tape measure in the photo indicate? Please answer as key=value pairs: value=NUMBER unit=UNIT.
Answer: value=100 unit=mm
